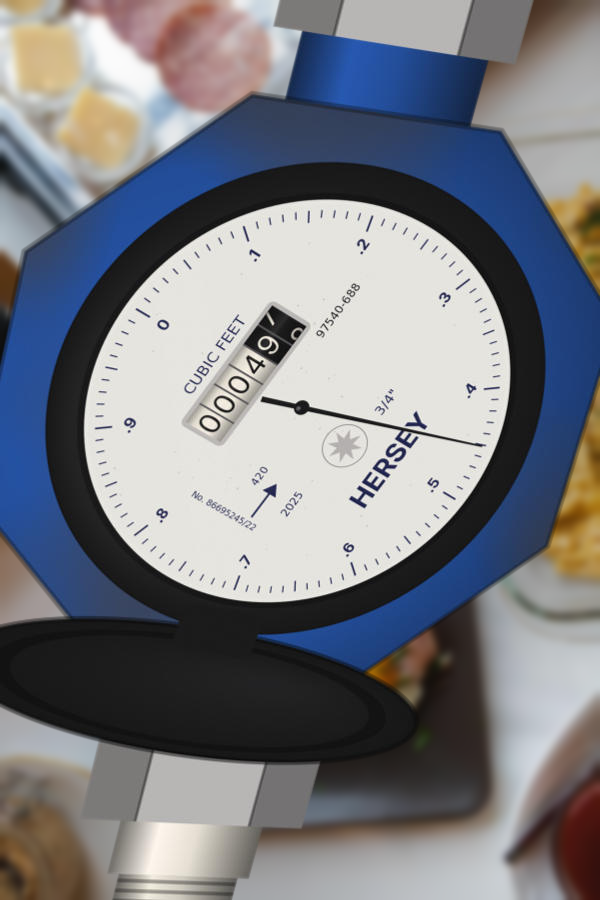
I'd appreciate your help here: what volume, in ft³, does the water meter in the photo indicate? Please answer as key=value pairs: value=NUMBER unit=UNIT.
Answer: value=497.45 unit=ft³
